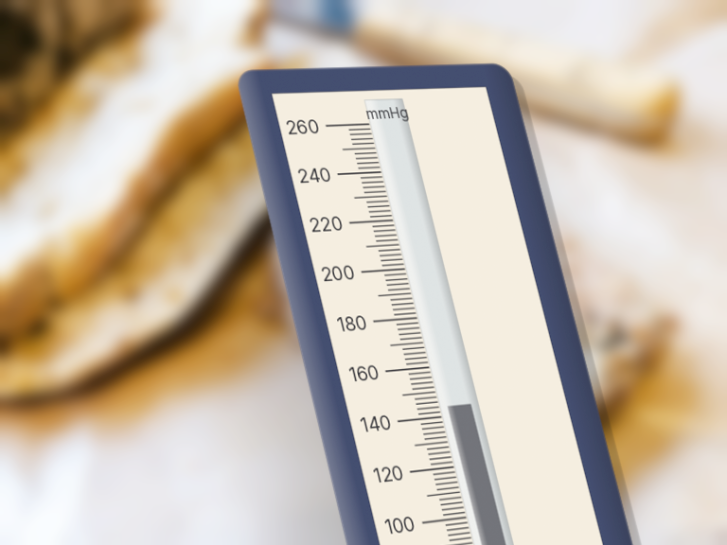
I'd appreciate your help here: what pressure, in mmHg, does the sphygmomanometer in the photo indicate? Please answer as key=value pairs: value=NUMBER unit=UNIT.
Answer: value=144 unit=mmHg
